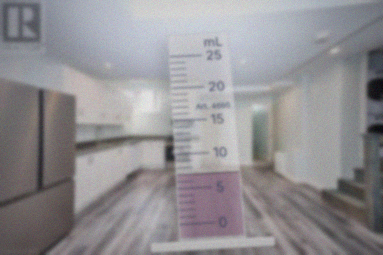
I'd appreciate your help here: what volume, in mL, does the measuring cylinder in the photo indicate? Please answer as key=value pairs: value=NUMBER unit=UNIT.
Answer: value=7 unit=mL
